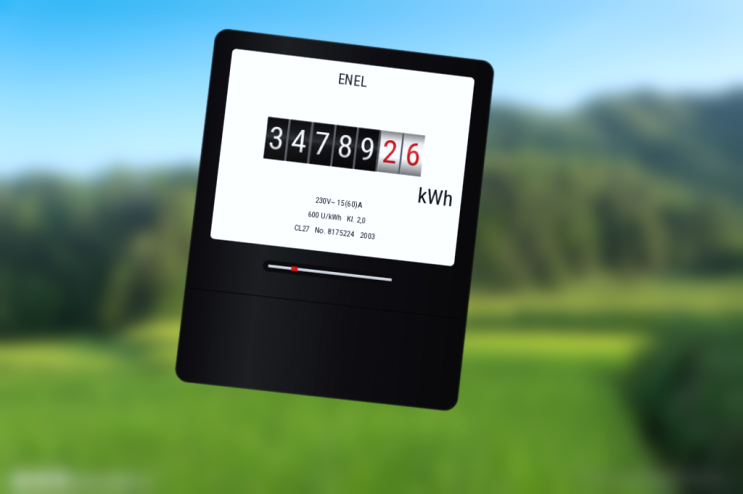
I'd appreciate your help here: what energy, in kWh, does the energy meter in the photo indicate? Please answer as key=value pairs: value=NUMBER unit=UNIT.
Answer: value=34789.26 unit=kWh
